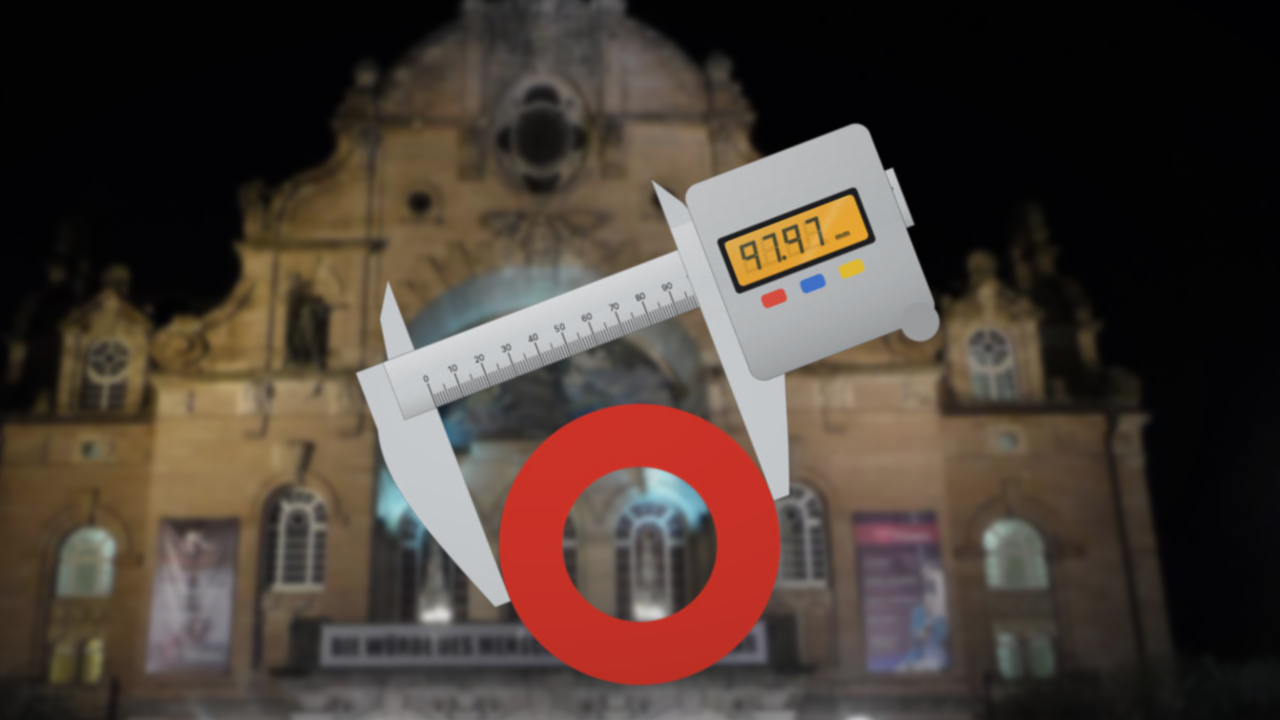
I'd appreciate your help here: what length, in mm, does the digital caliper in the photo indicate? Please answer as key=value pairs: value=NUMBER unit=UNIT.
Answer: value=97.97 unit=mm
